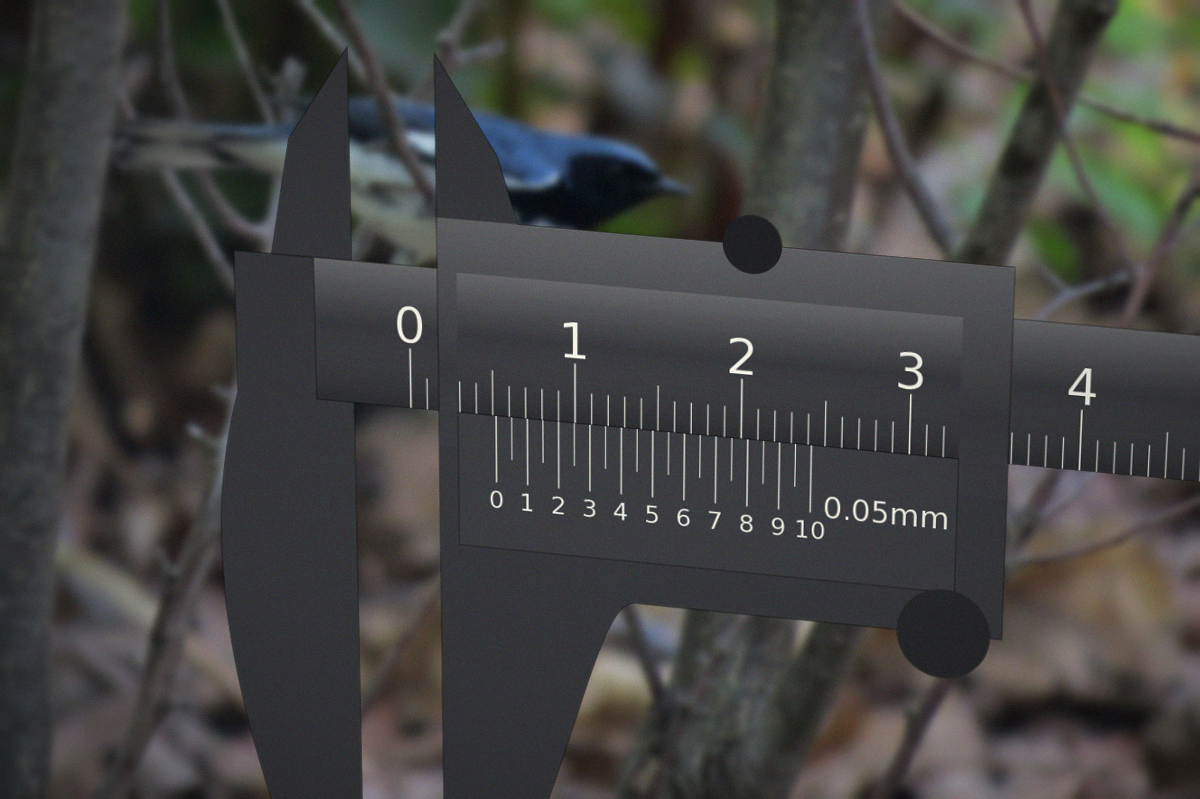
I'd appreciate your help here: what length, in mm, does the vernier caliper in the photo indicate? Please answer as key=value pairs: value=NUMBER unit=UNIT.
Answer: value=5.2 unit=mm
